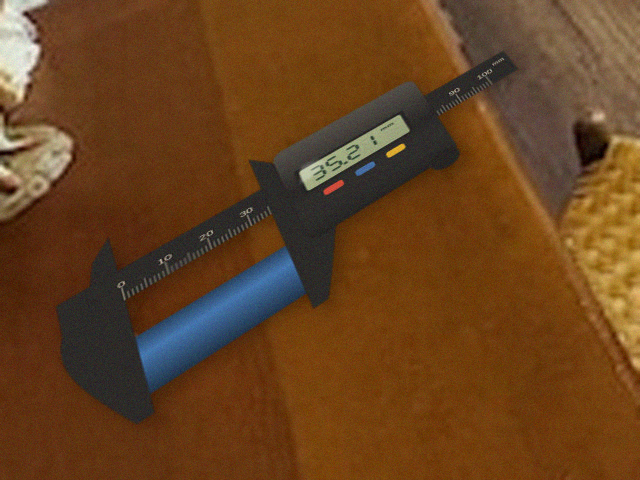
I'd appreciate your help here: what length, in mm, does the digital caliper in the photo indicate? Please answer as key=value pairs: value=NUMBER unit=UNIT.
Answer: value=35.21 unit=mm
